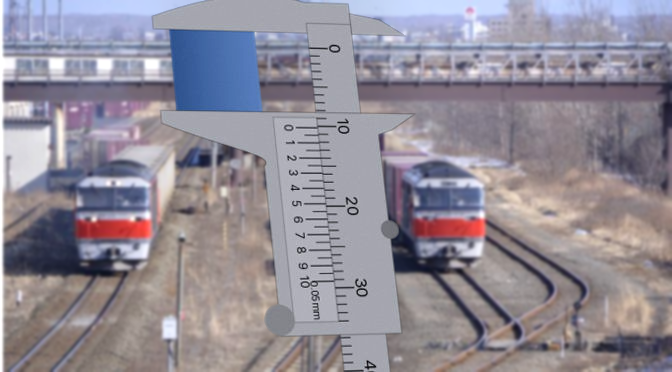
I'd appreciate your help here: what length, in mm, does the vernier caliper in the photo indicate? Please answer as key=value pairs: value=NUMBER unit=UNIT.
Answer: value=10.2 unit=mm
